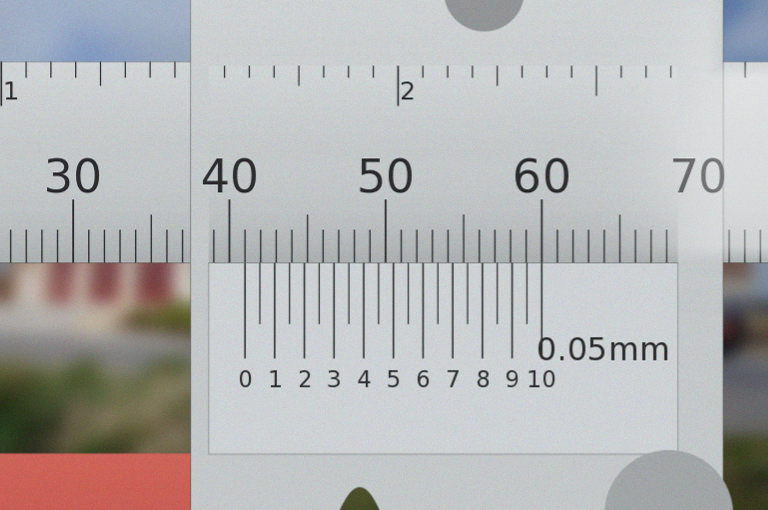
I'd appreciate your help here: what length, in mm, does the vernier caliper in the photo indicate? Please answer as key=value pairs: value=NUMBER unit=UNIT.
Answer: value=41.0 unit=mm
